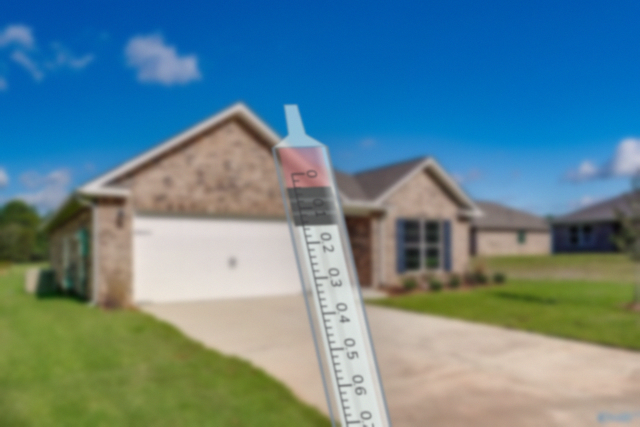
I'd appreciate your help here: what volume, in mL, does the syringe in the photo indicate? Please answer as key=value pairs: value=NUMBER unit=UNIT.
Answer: value=0.04 unit=mL
